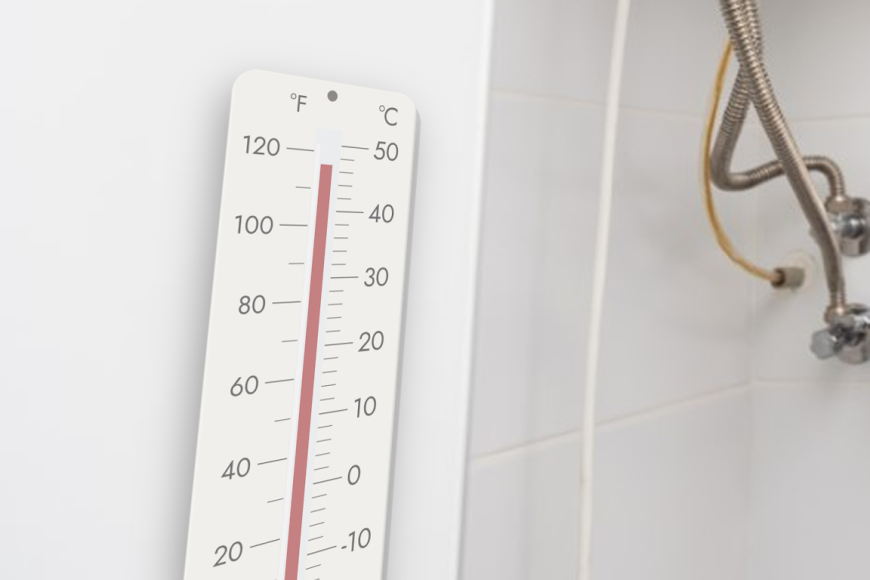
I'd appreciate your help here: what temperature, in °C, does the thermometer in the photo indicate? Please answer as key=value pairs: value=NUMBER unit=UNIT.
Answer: value=47 unit=°C
